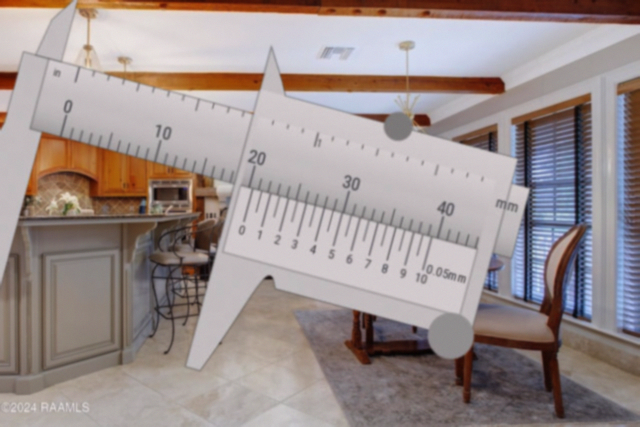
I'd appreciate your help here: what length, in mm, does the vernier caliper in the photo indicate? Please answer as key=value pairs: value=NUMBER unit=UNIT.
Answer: value=20.4 unit=mm
